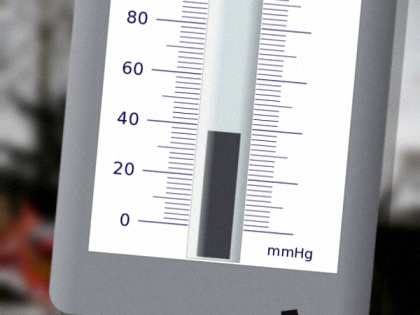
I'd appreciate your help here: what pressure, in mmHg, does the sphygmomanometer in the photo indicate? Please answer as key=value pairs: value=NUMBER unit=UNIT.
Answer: value=38 unit=mmHg
